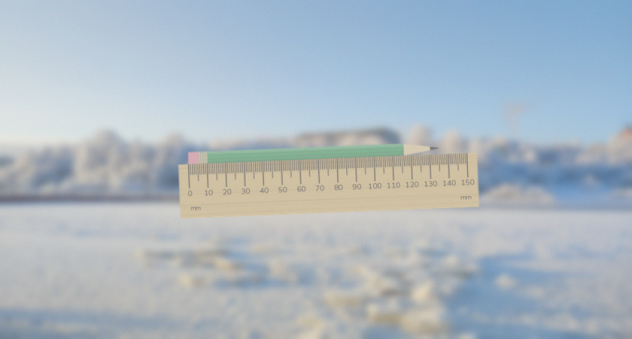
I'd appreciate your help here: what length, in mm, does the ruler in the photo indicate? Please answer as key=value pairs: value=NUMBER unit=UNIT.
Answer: value=135 unit=mm
